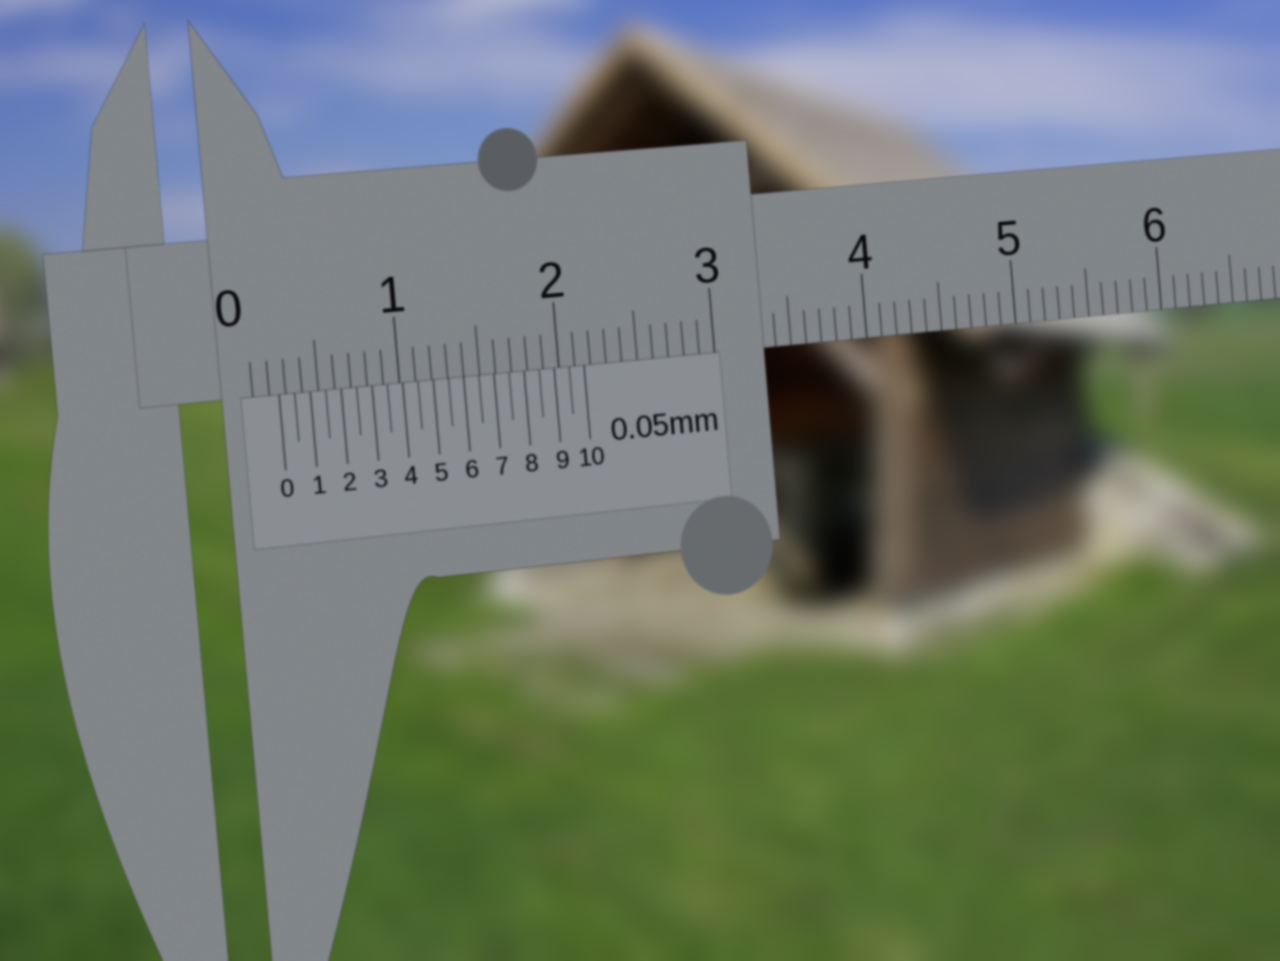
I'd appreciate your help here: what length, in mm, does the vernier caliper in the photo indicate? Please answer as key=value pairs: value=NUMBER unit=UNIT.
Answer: value=2.6 unit=mm
